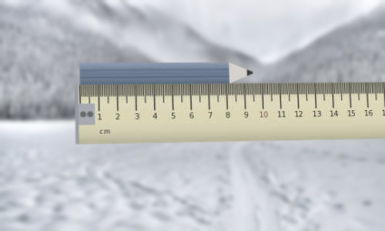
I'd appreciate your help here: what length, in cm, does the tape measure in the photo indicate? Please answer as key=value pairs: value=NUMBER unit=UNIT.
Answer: value=9.5 unit=cm
